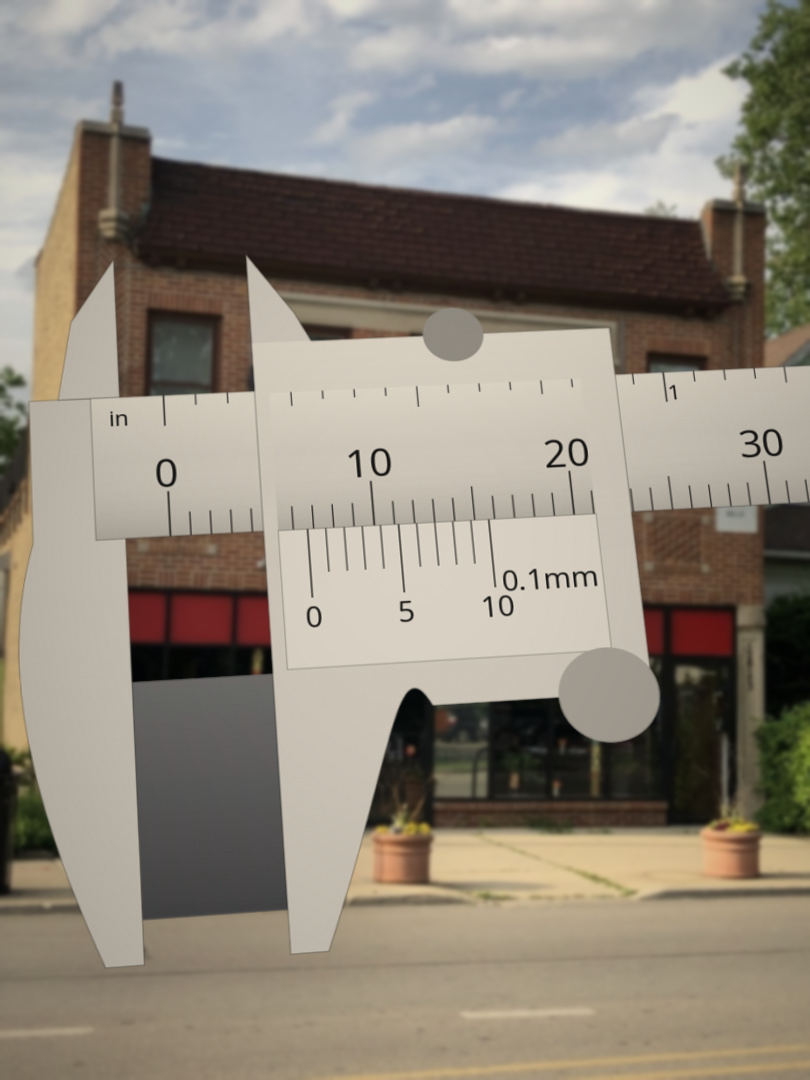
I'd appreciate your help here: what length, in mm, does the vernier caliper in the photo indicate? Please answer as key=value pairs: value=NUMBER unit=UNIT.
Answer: value=6.7 unit=mm
